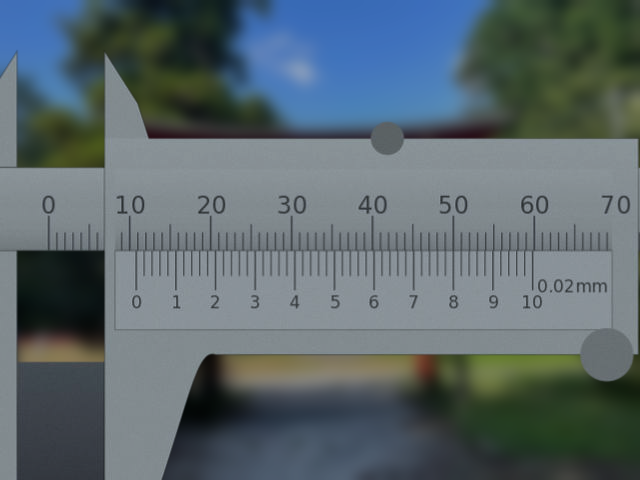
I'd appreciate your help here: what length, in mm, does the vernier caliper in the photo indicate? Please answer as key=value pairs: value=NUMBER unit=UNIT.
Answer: value=10.8 unit=mm
